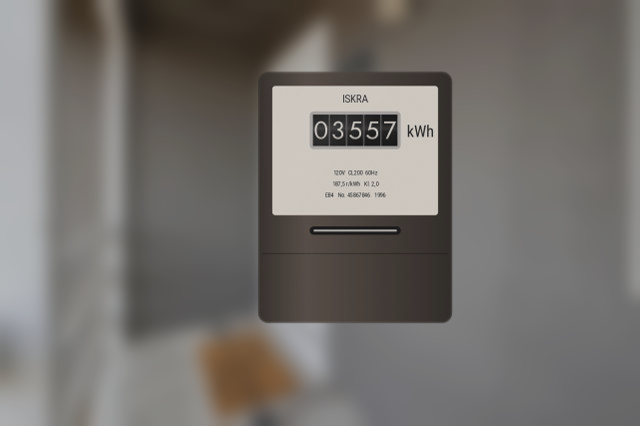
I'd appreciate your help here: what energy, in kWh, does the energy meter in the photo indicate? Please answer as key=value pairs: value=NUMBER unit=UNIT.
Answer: value=3557 unit=kWh
